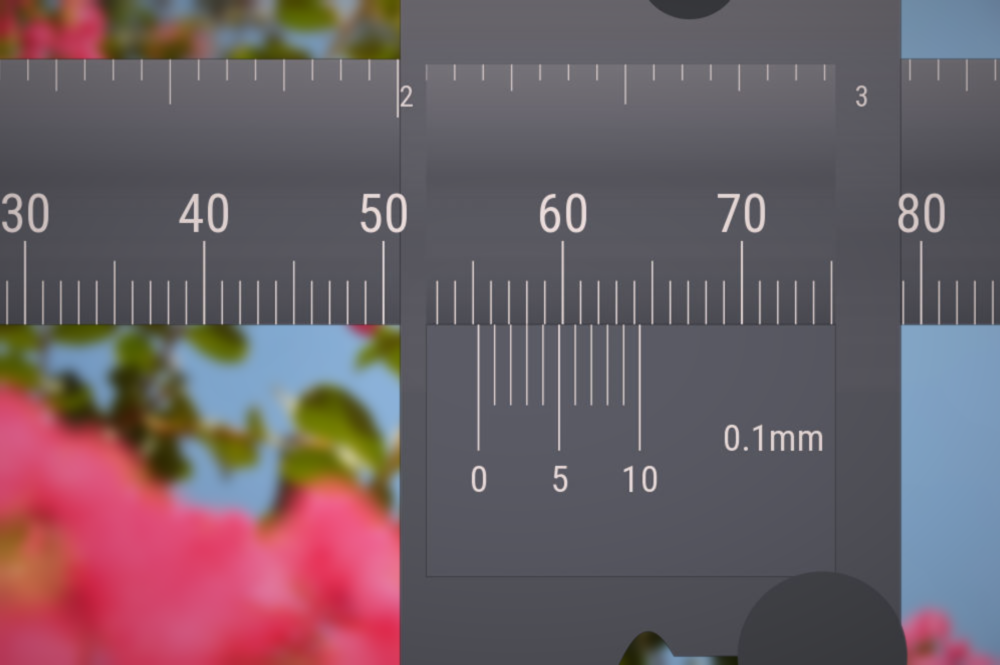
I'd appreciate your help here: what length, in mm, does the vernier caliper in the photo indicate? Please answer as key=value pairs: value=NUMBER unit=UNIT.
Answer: value=55.3 unit=mm
